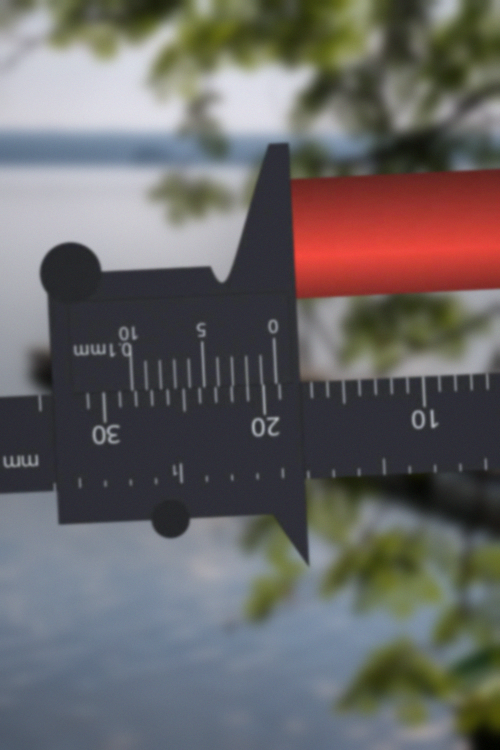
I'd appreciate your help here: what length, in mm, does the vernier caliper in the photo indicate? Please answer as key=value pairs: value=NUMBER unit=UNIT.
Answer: value=19.2 unit=mm
